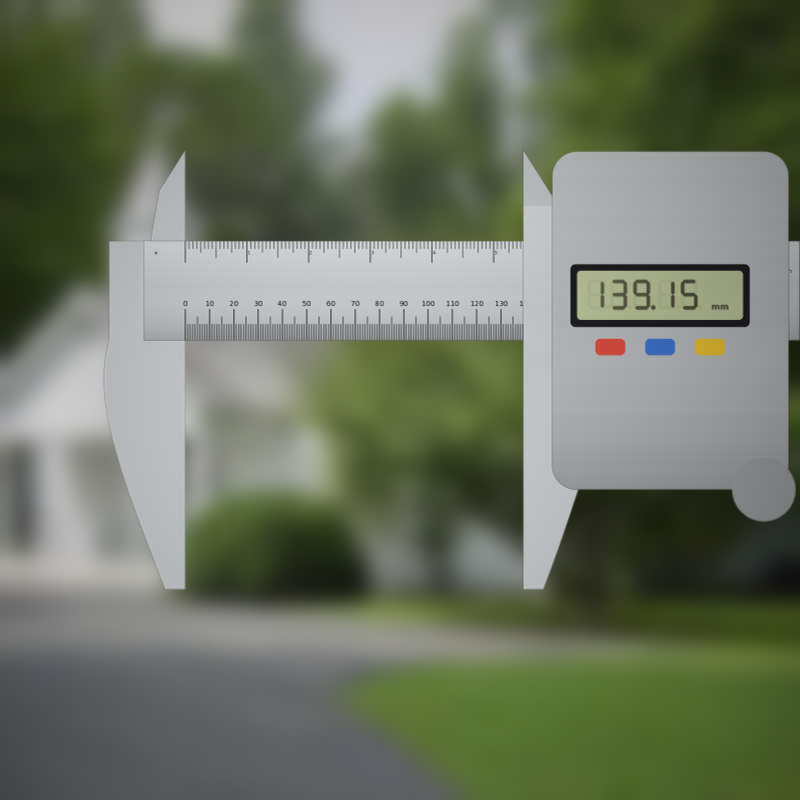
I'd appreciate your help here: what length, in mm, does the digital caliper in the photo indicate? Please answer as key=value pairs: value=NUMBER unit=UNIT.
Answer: value=139.15 unit=mm
